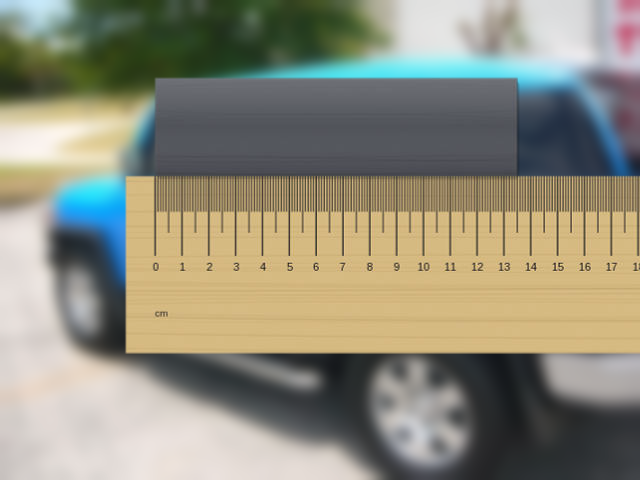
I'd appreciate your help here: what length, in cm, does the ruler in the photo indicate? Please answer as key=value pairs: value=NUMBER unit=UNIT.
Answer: value=13.5 unit=cm
